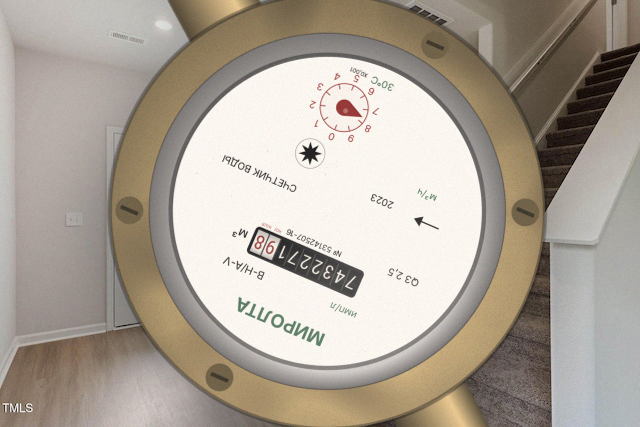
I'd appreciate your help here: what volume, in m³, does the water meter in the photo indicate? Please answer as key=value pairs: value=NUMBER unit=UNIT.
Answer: value=7432271.987 unit=m³
